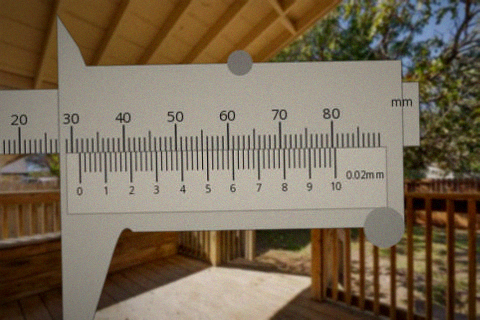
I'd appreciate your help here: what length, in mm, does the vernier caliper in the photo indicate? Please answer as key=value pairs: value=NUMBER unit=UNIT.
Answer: value=31.5 unit=mm
